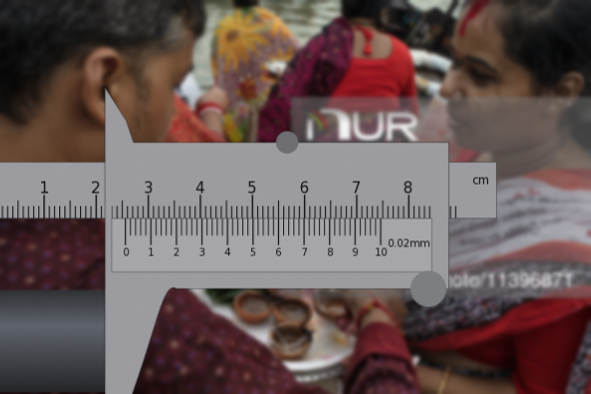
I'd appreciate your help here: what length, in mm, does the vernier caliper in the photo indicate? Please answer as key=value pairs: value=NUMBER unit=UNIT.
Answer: value=25.6 unit=mm
